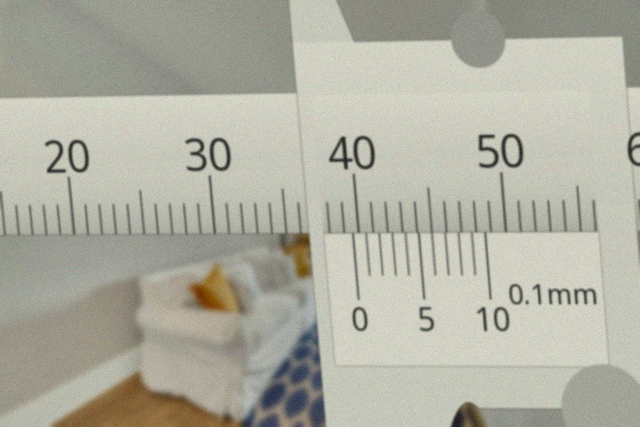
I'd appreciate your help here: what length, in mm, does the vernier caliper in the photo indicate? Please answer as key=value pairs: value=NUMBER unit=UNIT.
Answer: value=39.6 unit=mm
